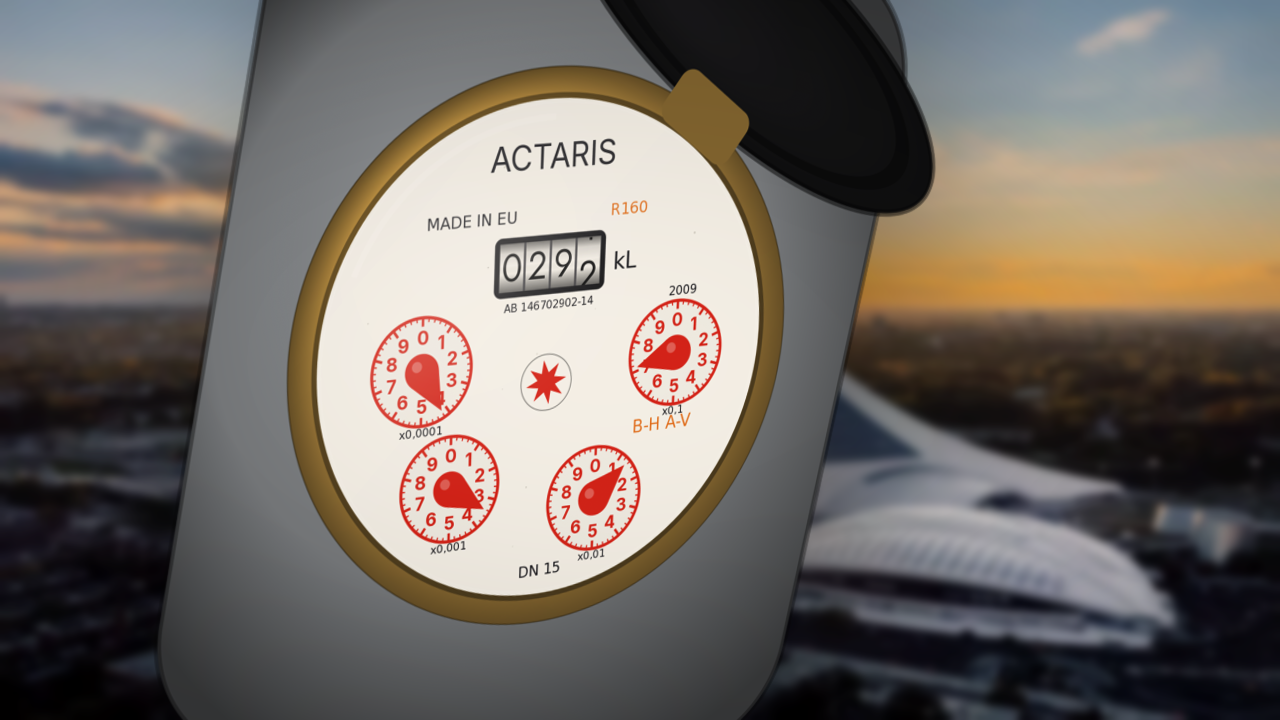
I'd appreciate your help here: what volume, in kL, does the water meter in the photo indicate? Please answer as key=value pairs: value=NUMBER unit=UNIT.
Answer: value=291.7134 unit=kL
